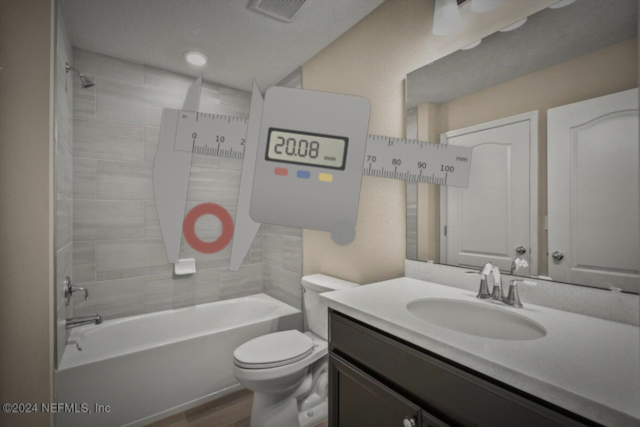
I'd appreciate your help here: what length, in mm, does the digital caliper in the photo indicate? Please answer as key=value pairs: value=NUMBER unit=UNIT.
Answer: value=20.08 unit=mm
